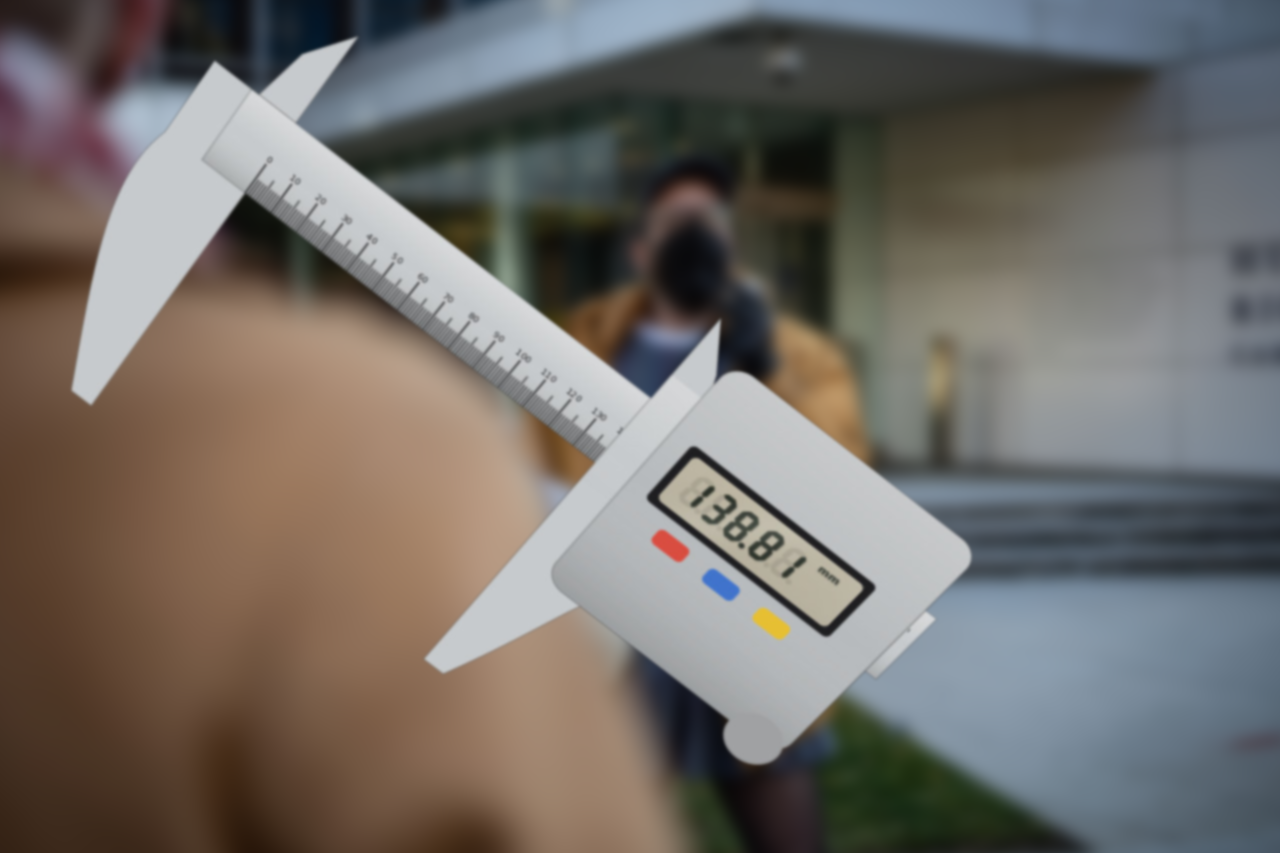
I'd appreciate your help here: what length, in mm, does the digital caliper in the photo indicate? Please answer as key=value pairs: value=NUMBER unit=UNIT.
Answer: value=138.81 unit=mm
